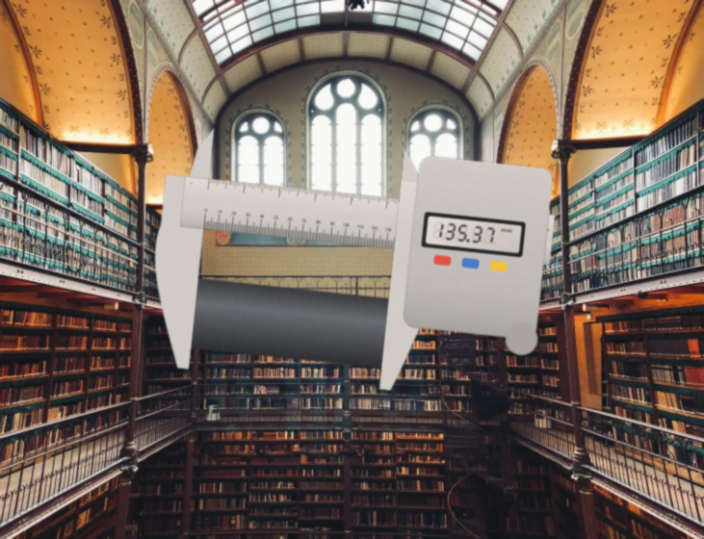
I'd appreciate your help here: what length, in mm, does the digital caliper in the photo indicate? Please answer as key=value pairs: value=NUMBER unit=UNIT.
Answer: value=135.37 unit=mm
